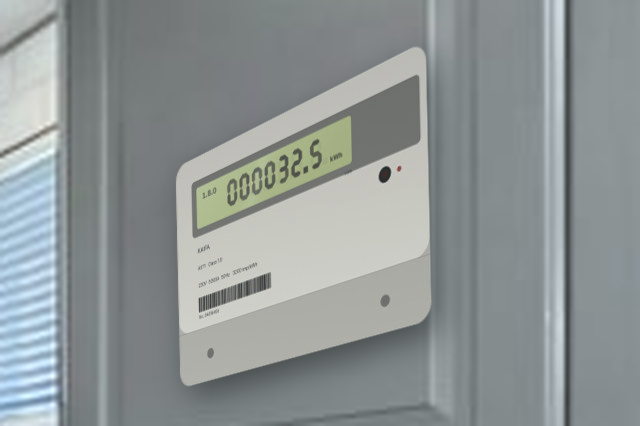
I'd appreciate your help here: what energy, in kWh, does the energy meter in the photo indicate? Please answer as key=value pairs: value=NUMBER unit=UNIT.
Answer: value=32.5 unit=kWh
